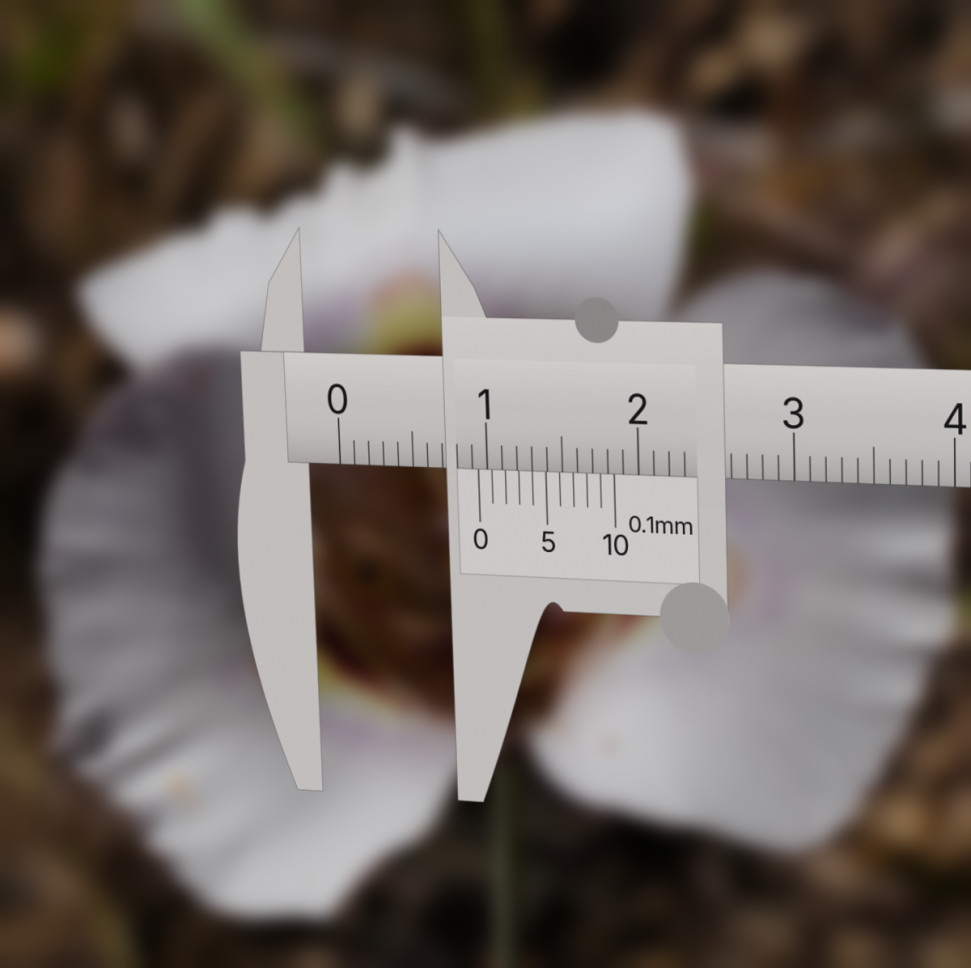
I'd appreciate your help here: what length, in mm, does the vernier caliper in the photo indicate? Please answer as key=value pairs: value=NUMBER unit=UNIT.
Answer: value=9.4 unit=mm
